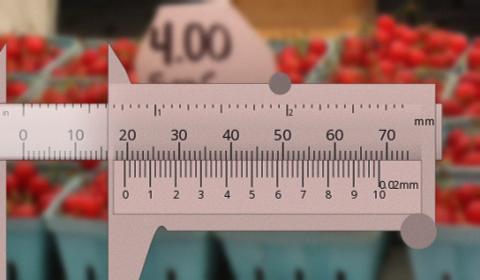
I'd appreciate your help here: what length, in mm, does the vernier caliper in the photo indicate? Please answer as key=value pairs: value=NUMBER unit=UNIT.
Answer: value=19.5 unit=mm
